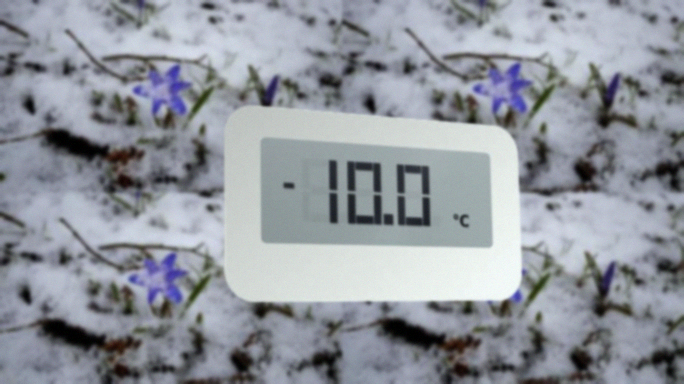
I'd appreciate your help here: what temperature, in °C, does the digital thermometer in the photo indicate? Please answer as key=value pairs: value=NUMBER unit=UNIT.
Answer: value=-10.0 unit=°C
